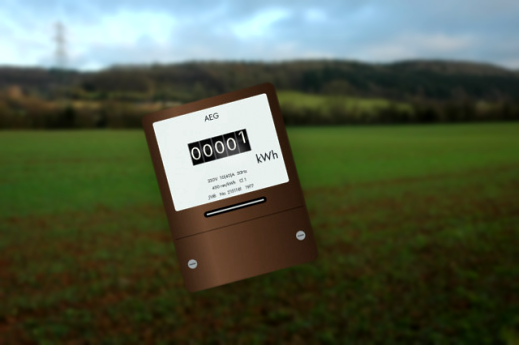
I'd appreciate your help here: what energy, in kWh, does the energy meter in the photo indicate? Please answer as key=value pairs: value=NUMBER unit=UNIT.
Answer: value=1 unit=kWh
